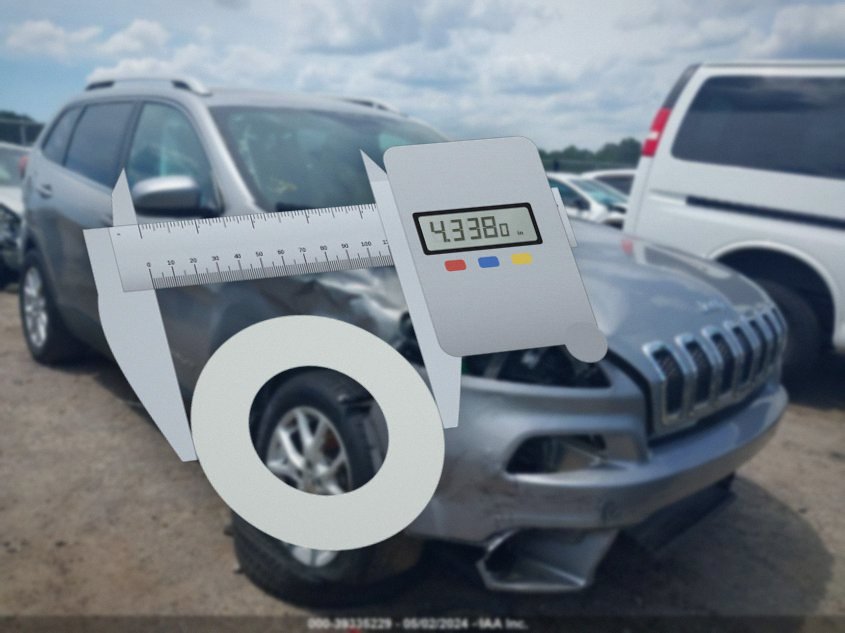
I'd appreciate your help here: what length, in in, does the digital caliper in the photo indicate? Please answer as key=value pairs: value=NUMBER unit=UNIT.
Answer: value=4.3380 unit=in
